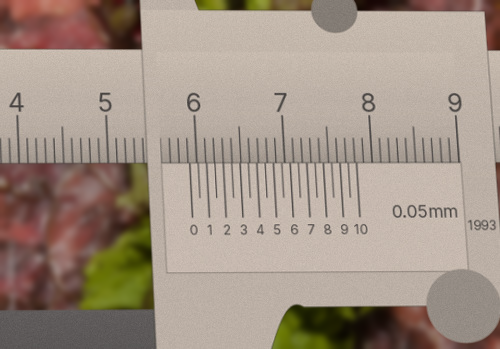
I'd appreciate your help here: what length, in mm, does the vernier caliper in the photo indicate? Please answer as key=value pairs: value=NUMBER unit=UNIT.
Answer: value=59.2 unit=mm
